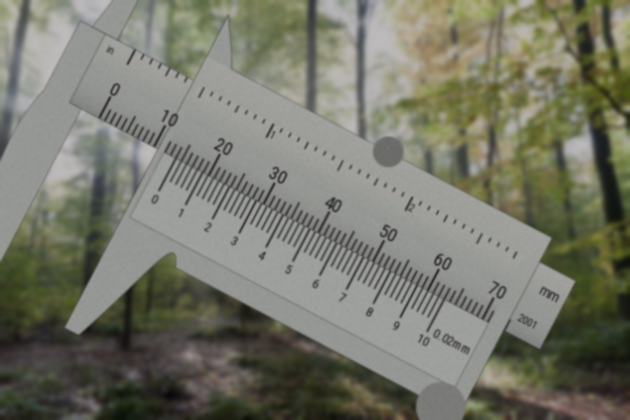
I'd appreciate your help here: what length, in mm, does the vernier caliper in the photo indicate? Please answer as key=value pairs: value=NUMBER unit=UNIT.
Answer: value=14.0 unit=mm
